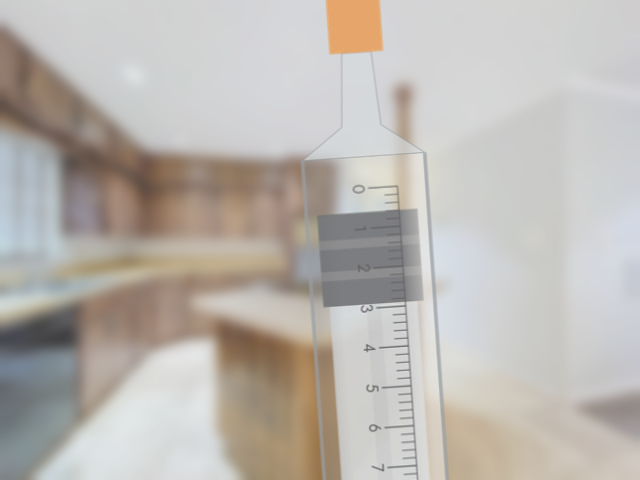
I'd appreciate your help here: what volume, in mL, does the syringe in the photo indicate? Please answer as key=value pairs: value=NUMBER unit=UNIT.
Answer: value=0.6 unit=mL
